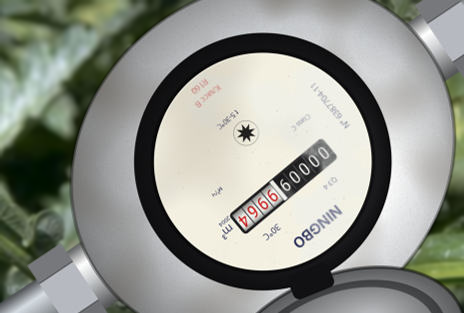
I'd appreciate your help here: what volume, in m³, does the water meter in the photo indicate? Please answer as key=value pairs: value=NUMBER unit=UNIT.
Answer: value=9.9964 unit=m³
